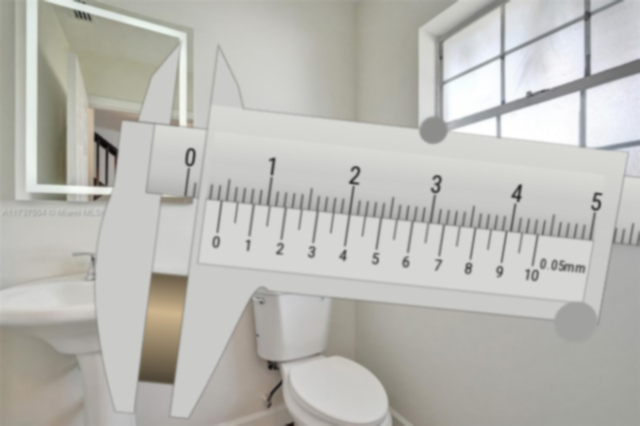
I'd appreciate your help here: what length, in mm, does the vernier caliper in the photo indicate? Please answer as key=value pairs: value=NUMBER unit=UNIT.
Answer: value=4.4 unit=mm
